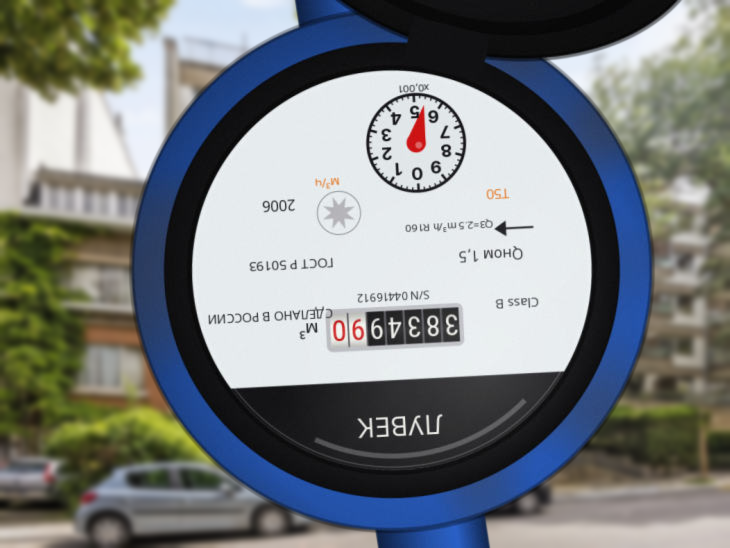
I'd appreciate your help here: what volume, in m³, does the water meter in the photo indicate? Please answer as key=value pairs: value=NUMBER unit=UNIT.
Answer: value=38349.905 unit=m³
